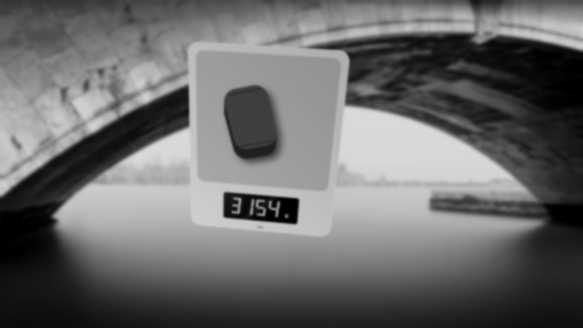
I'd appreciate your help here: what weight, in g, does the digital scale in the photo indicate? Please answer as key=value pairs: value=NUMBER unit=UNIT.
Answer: value=3154 unit=g
